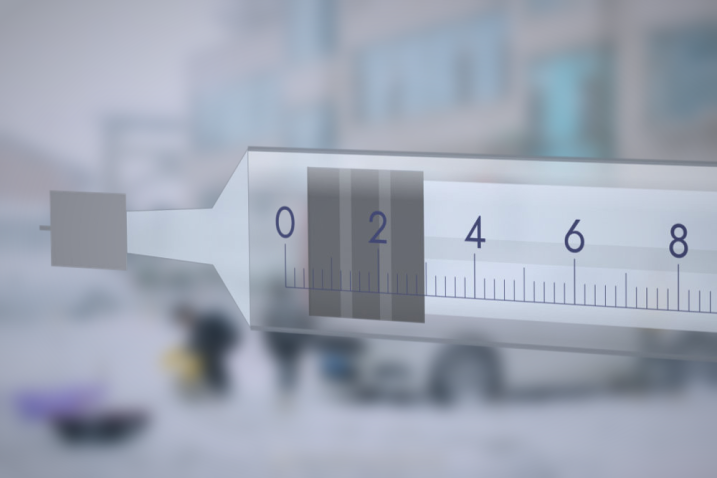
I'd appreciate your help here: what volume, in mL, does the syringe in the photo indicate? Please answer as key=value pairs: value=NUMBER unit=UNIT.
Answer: value=0.5 unit=mL
